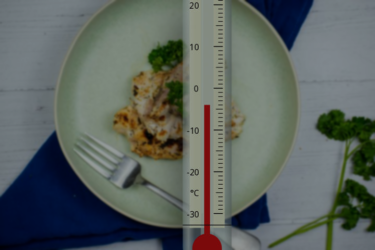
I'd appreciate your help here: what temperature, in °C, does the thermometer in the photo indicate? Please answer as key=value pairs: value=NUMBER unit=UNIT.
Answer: value=-4 unit=°C
